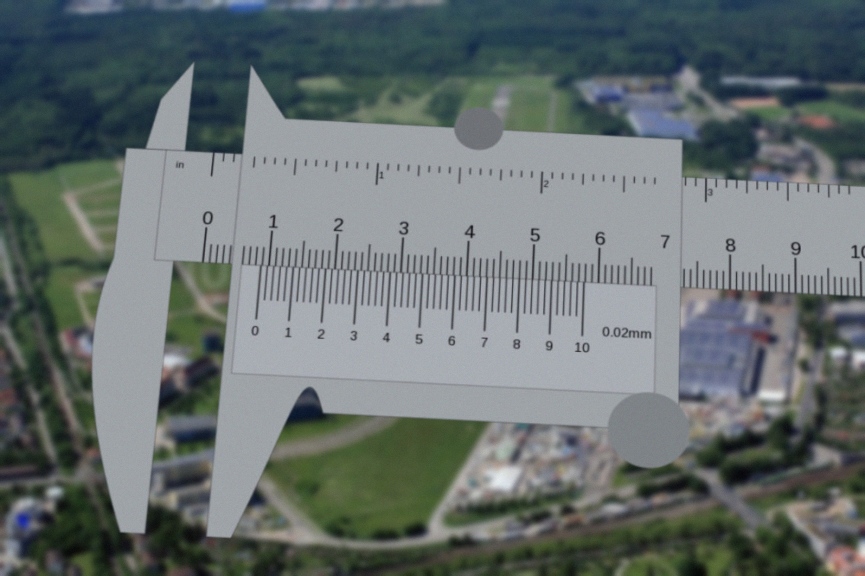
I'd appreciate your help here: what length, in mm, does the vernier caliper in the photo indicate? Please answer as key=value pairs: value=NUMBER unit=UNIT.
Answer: value=8.8 unit=mm
